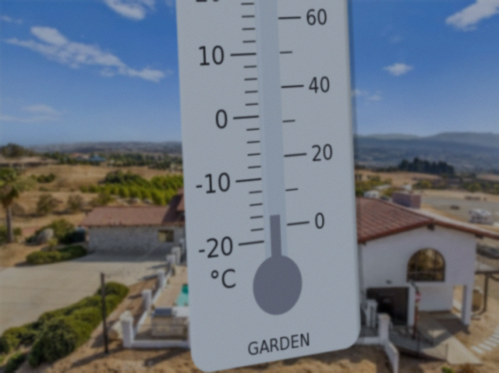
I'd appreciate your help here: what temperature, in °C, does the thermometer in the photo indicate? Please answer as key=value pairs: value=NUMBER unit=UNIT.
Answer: value=-16 unit=°C
